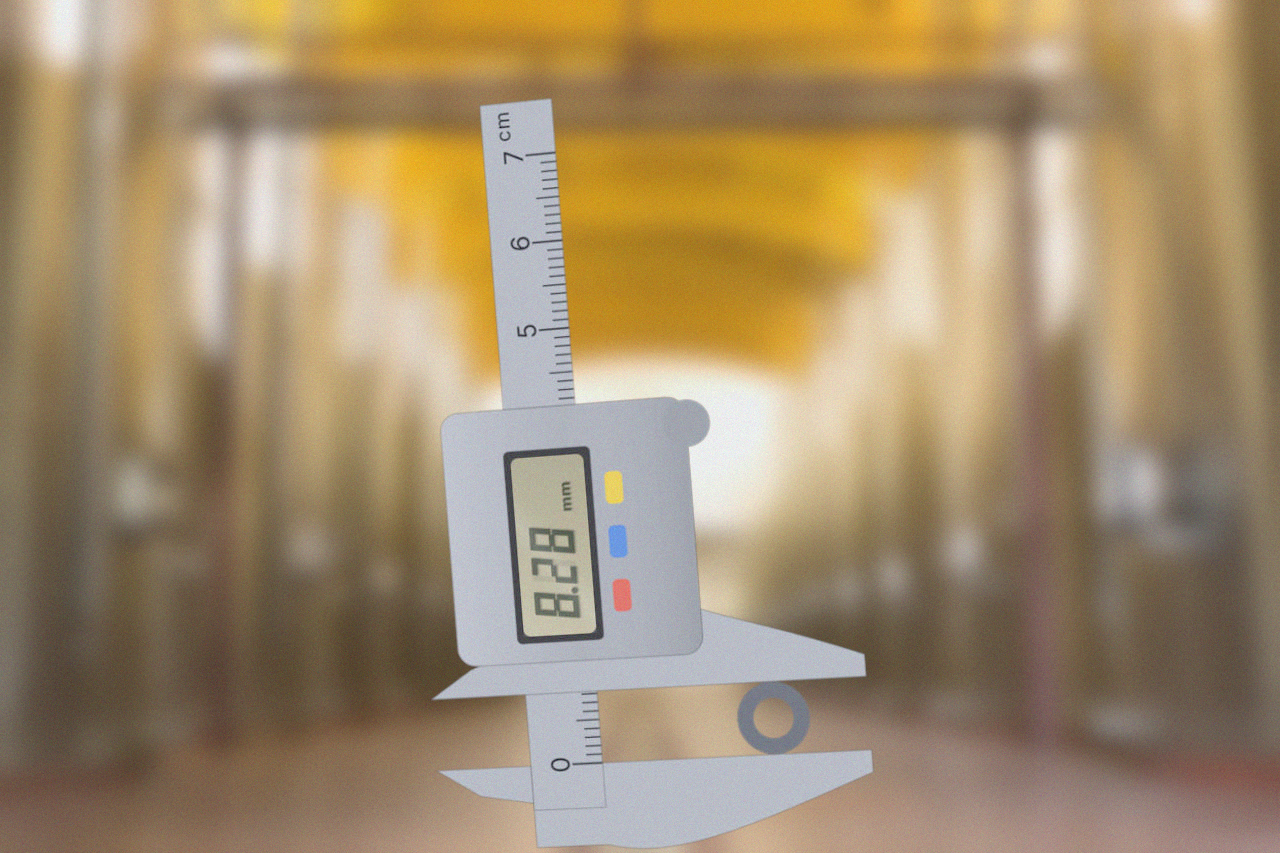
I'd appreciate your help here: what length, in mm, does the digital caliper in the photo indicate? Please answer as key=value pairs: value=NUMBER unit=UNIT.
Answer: value=8.28 unit=mm
